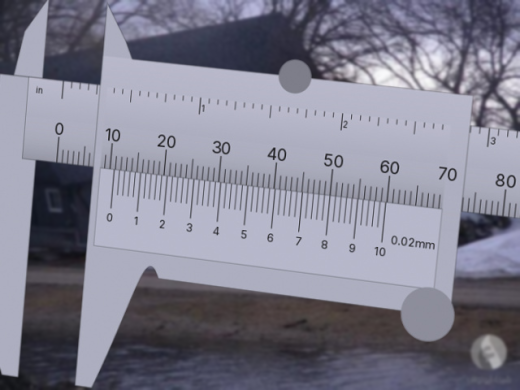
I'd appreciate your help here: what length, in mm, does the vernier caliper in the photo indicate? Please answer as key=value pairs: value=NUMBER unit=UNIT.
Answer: value=10.8 unit=mm
